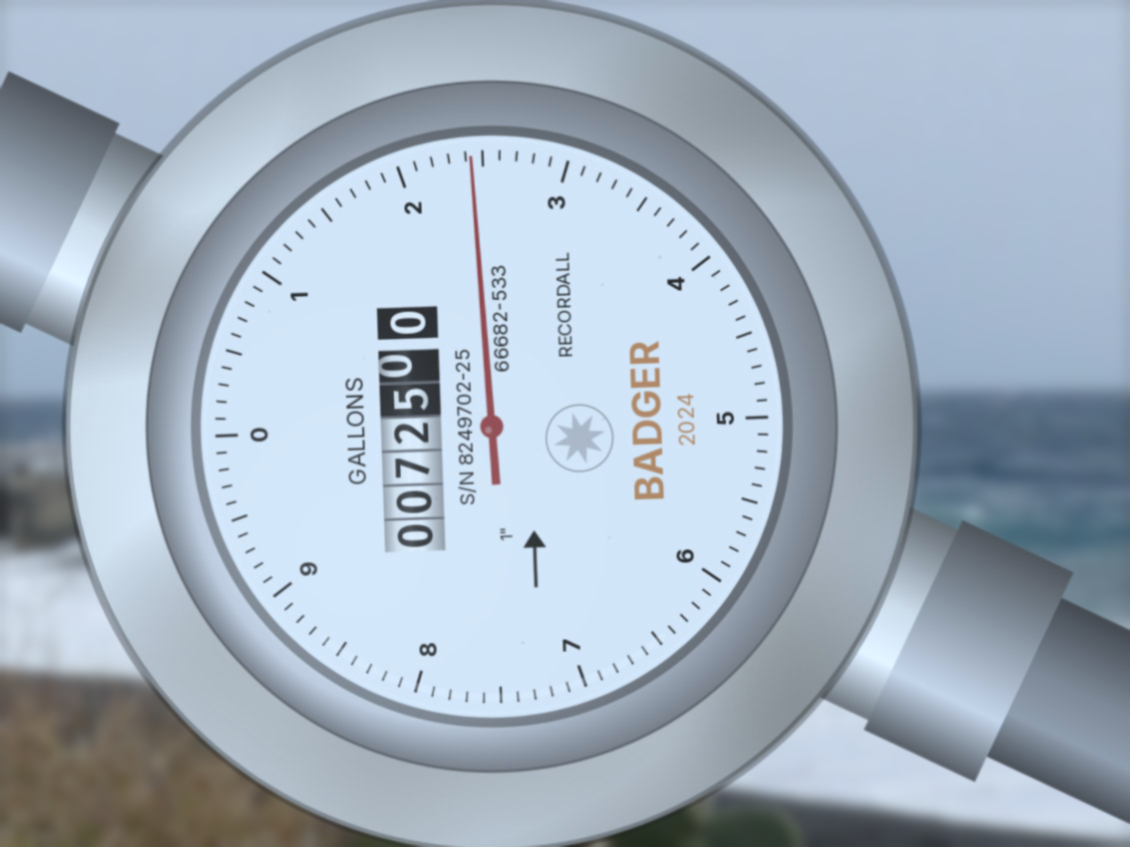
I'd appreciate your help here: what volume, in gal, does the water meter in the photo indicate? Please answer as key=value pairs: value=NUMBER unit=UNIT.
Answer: value=72502.4 unit=gal
